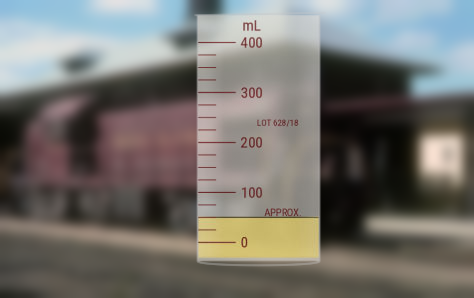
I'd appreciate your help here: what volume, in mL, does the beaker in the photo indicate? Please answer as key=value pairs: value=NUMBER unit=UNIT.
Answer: value=50 unit=mL
